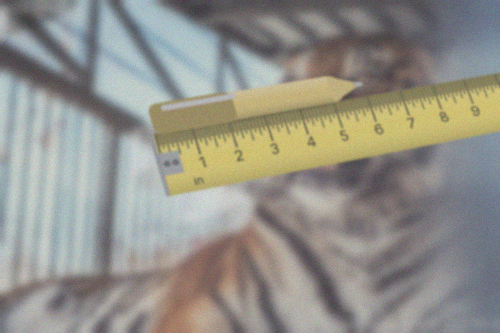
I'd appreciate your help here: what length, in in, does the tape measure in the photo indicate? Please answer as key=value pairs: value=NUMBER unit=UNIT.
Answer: value=6 unit=in
